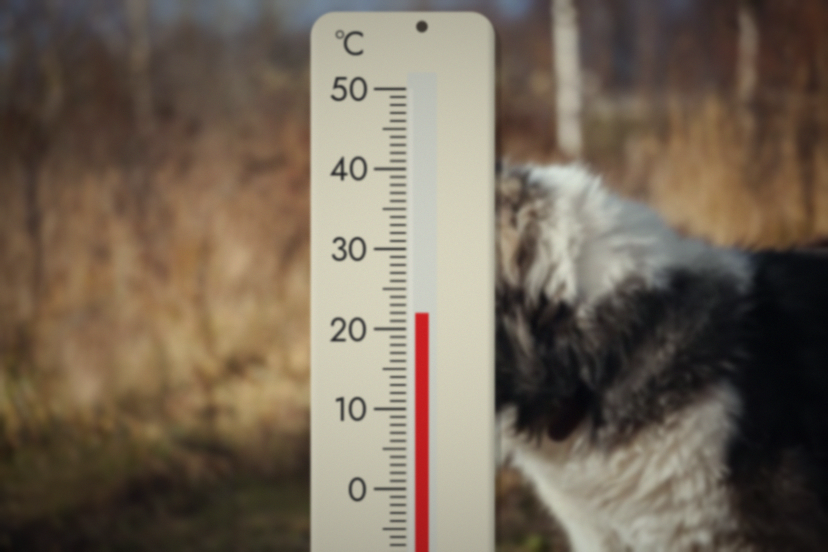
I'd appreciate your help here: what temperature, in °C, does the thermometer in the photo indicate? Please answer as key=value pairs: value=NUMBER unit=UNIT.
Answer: value=22 unit=°C
